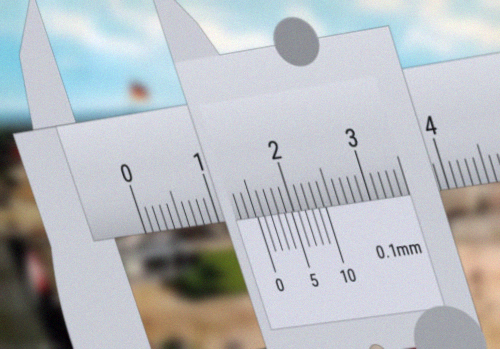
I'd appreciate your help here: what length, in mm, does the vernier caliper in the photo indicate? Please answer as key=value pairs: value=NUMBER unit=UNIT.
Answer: value=15.2 unit=mm
